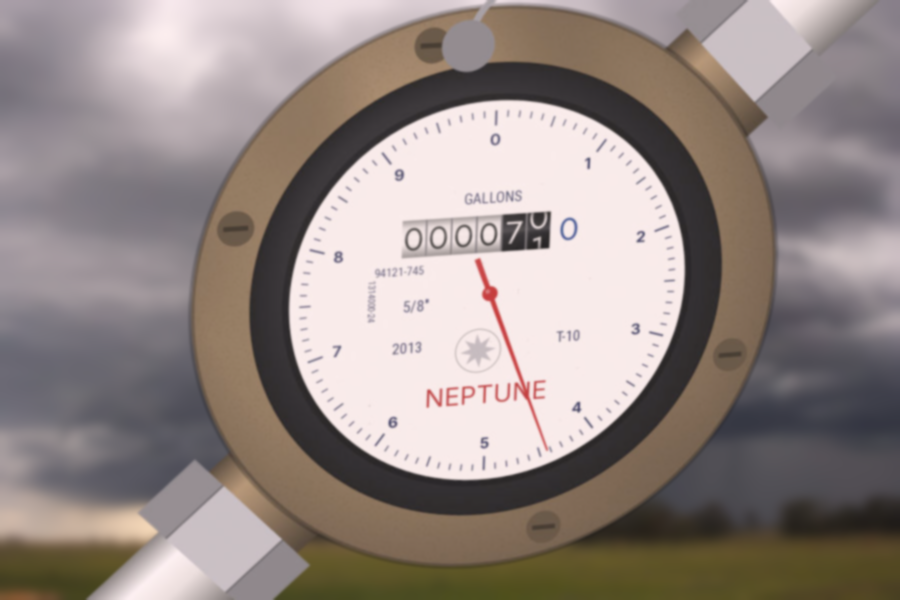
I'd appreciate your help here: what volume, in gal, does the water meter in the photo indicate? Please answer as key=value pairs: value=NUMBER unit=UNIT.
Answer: value=704.4 unit=gal
